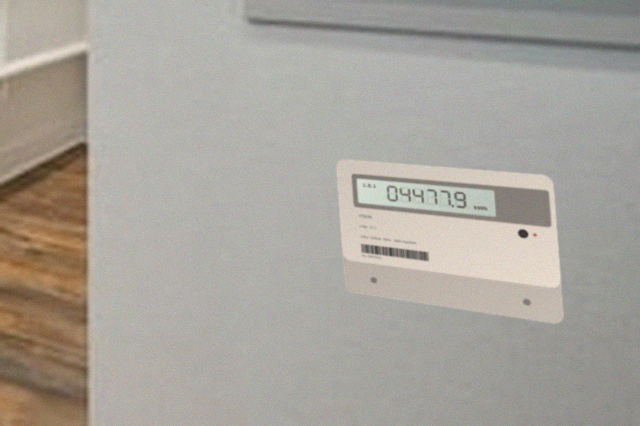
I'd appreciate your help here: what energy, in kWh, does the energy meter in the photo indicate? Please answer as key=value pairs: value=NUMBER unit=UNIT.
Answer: value=4477.9 unit=kWh
